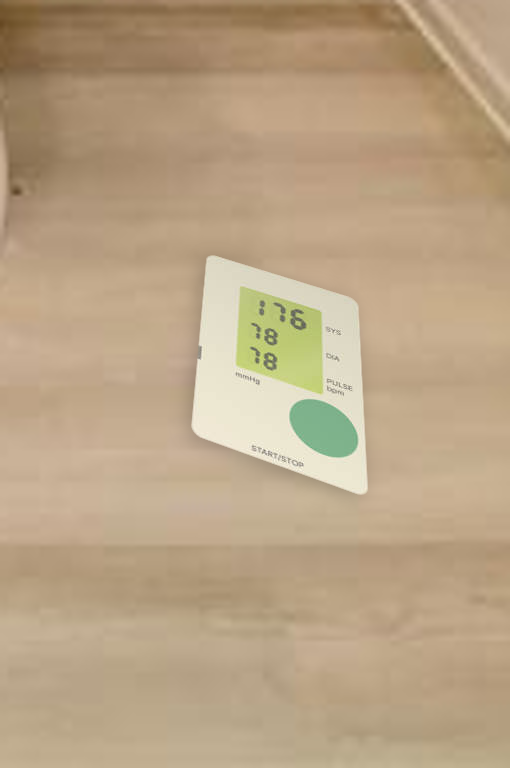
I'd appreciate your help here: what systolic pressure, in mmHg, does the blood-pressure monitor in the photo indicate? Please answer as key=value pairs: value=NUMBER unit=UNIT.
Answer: value=176 unit=mmHg
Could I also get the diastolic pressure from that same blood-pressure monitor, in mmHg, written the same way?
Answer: value=78 unit=mmHg
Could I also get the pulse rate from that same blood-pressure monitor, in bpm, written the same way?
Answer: value=78 unit=bpm
